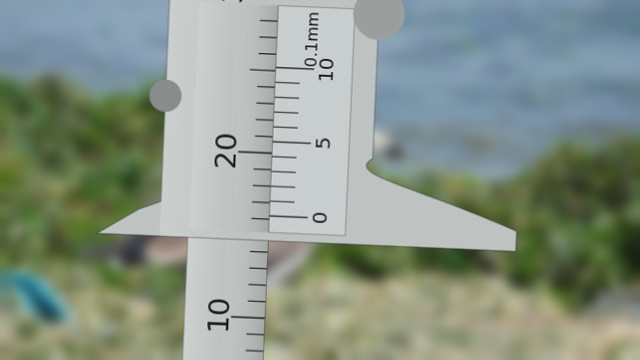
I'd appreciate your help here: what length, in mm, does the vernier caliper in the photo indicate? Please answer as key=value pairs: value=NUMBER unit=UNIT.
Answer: value=16.2 unit=mm
